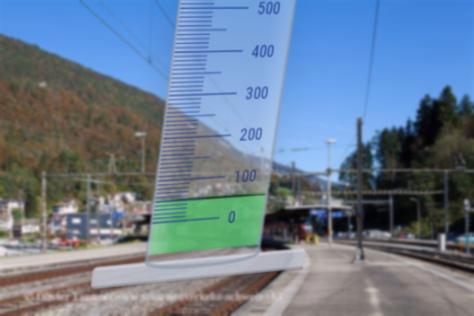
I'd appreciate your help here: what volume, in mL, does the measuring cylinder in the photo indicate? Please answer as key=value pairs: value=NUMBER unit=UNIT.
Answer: value=50 unit=mL
